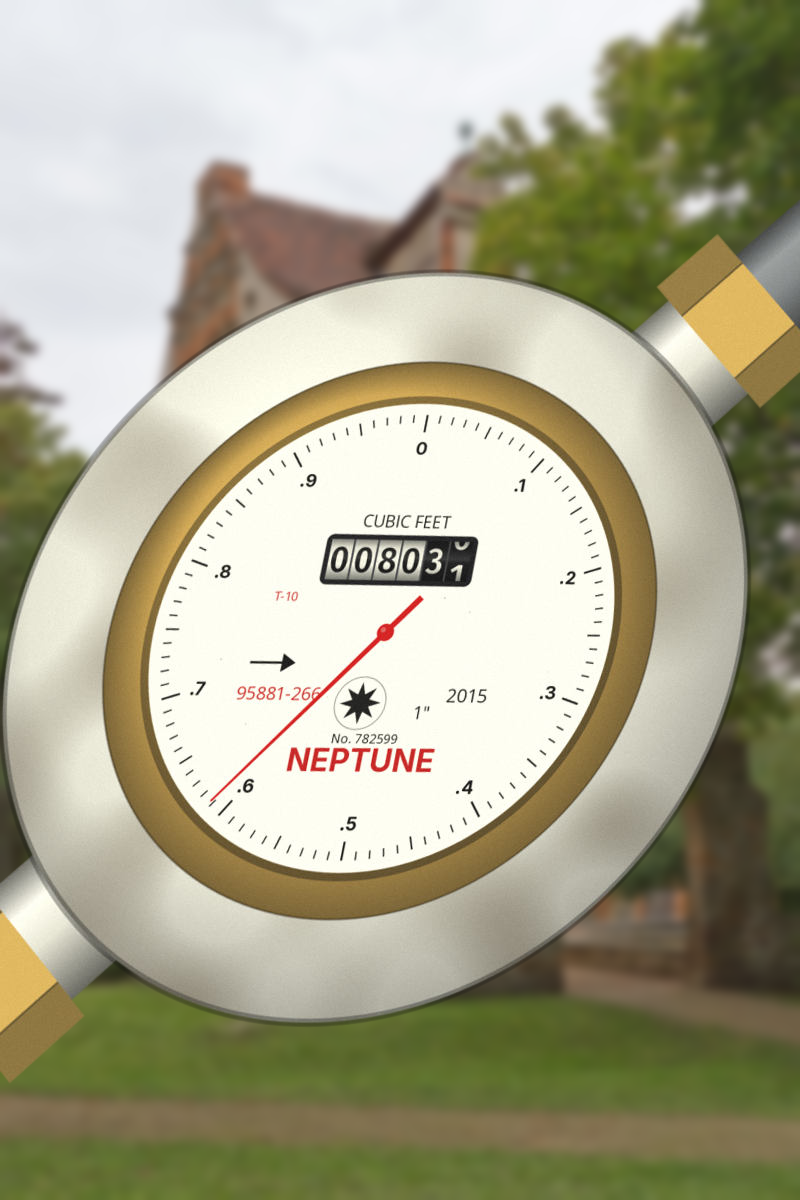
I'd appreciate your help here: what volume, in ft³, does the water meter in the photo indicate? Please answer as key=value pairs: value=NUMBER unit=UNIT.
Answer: value=8030.61 unit=ft³
